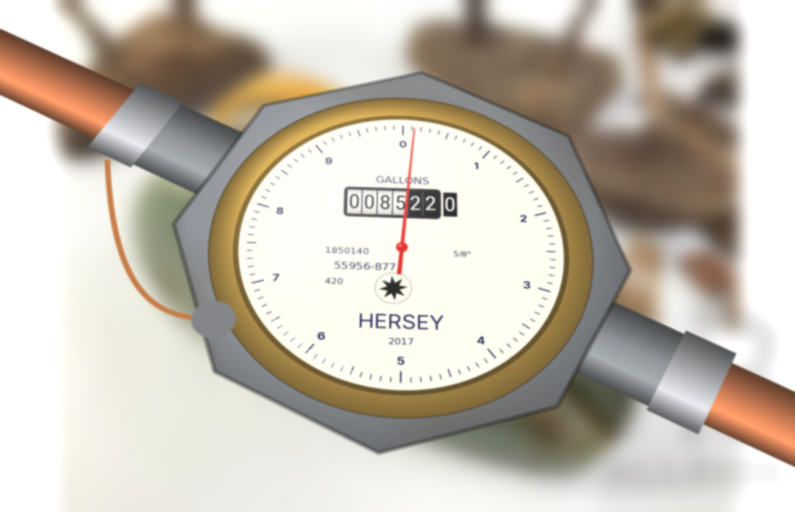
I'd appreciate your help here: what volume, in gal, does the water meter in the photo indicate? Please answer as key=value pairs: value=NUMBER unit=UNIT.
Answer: value=85220.1 unit=gal
